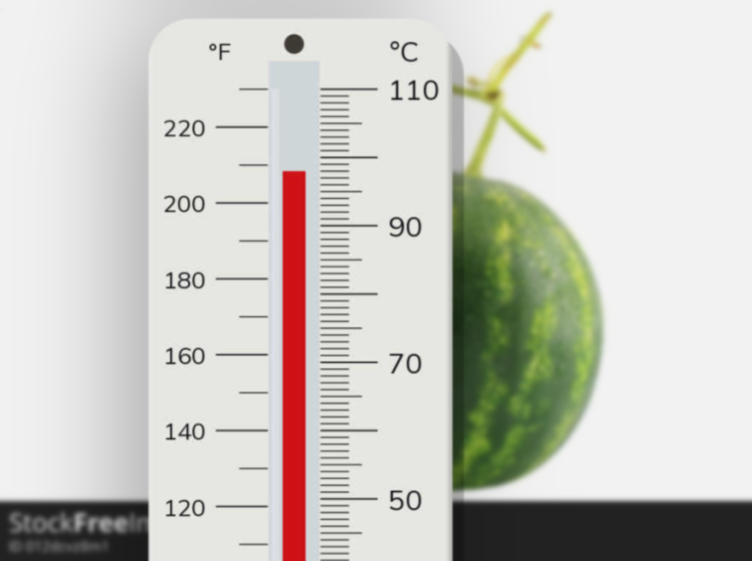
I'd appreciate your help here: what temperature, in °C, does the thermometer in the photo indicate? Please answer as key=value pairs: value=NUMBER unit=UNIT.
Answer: value=98 unit=°C
